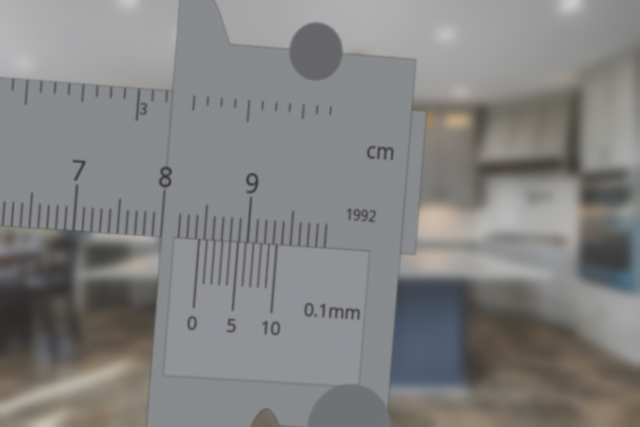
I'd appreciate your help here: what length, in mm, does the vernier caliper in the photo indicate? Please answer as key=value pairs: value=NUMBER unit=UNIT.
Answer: value=84.4 unit=mm
